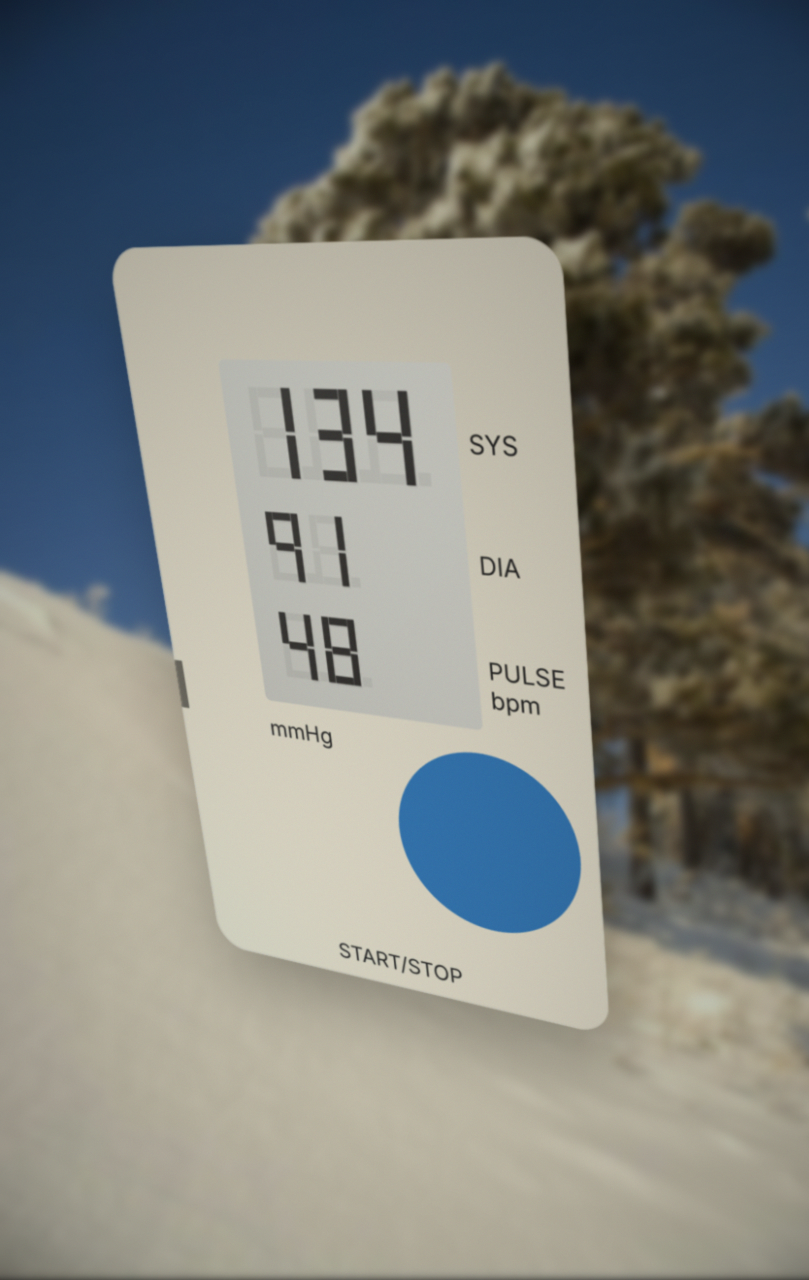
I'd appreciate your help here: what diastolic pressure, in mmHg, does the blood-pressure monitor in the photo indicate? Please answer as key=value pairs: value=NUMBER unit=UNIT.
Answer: value=91 unit=mmHg
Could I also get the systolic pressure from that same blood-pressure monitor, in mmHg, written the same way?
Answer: value=134 unit=mmHg
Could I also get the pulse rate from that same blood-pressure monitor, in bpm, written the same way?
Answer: value=48 unit=bpm
